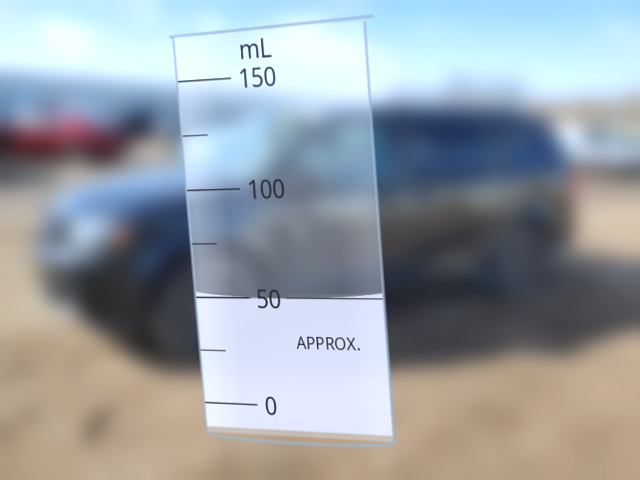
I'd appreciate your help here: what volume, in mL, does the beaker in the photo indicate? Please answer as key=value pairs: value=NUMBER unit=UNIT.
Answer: value=50 unit=mL
